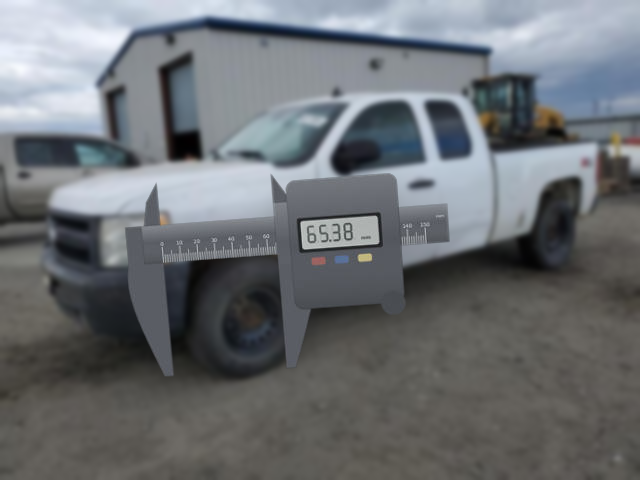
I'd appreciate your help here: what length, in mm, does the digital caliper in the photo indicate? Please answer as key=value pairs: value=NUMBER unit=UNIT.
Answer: value=65.38 unit=mm
